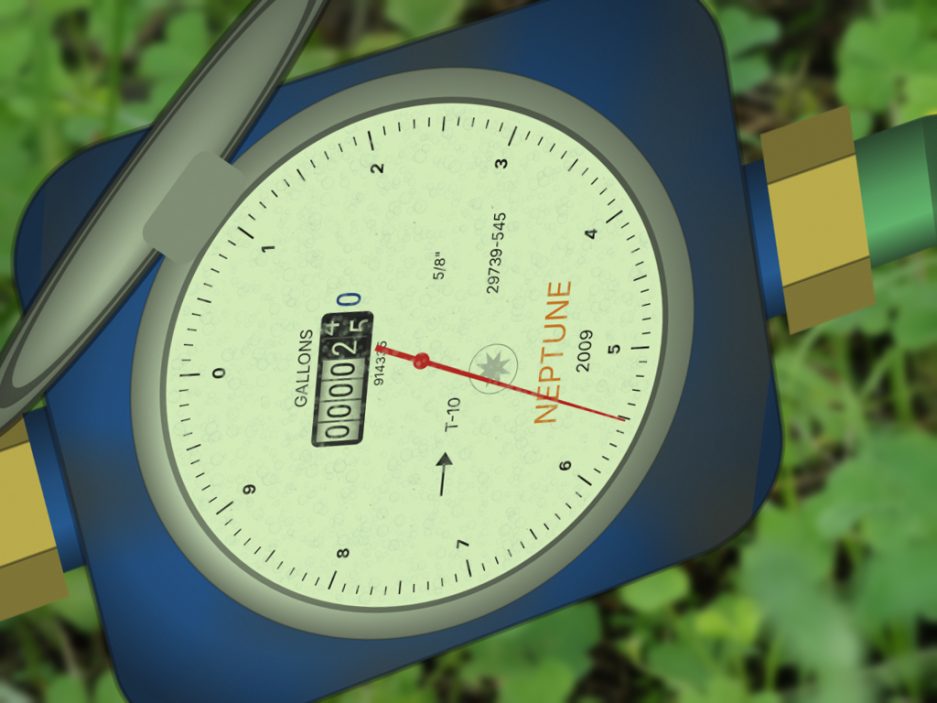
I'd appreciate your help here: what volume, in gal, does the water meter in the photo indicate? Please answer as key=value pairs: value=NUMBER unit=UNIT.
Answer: value=245.5 unit=gal
